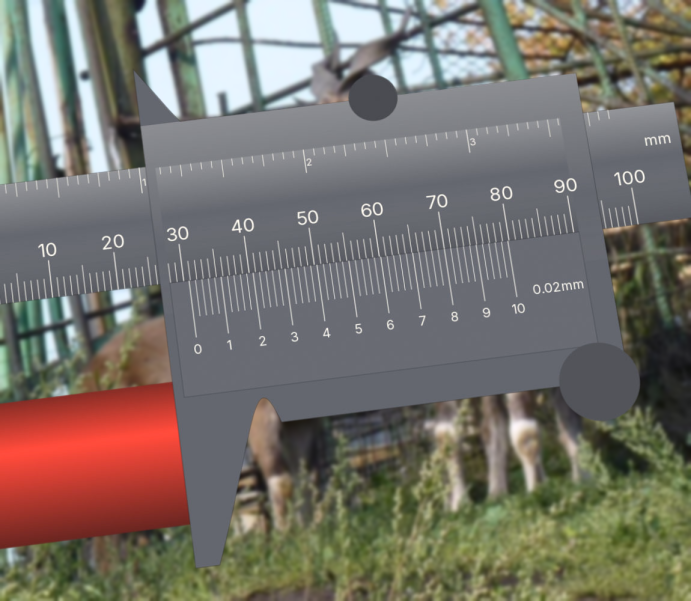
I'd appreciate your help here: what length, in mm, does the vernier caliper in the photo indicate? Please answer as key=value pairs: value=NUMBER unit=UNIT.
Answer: value=30.8 unit=mm
